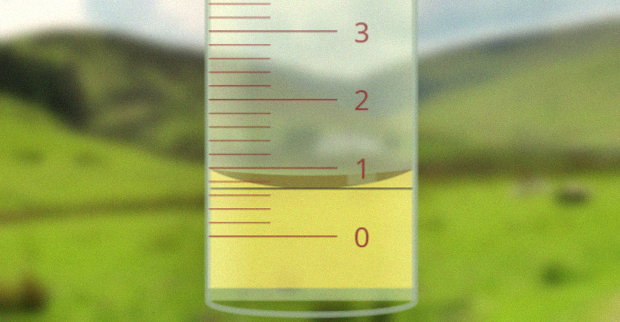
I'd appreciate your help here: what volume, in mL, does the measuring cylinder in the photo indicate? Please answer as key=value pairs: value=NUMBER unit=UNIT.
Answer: value=0.7 unit=mL
